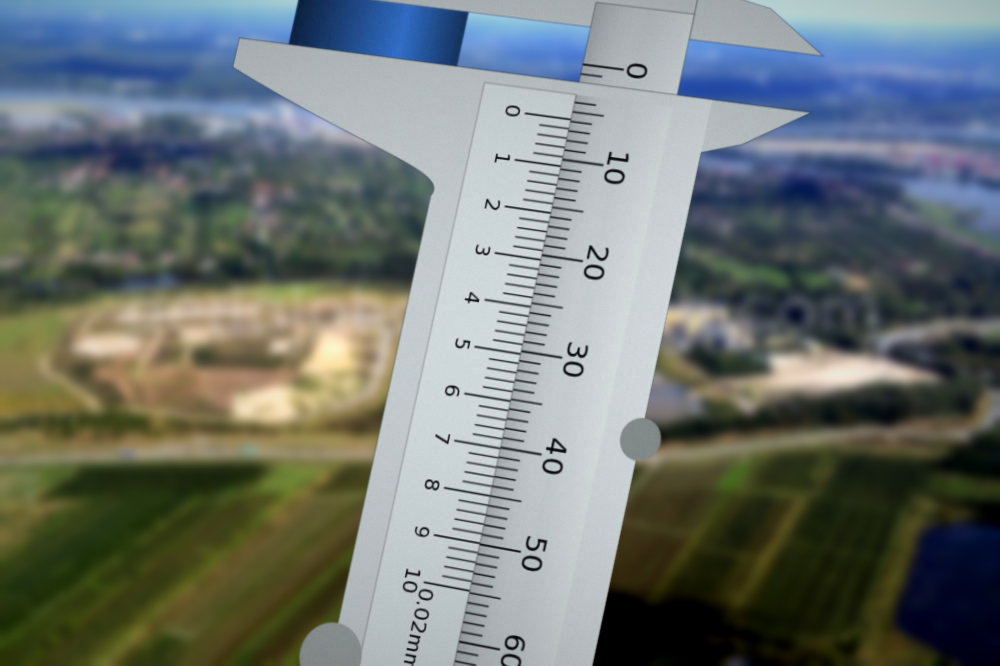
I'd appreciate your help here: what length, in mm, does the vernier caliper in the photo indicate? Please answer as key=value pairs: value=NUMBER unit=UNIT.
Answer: value=5.8 unit=mm
